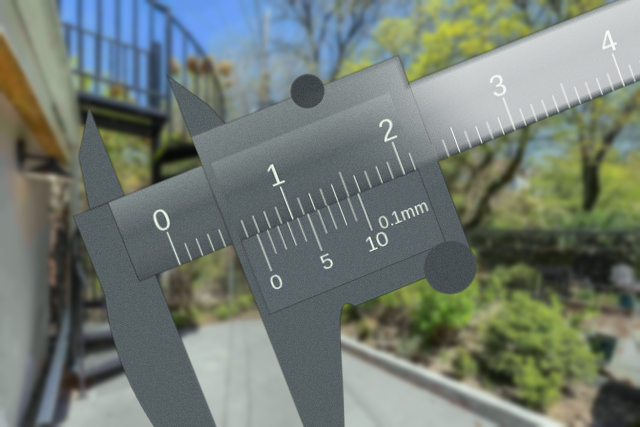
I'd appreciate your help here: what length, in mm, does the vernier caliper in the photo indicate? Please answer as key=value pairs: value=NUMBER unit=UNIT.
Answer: value=6.8 unit=mm
